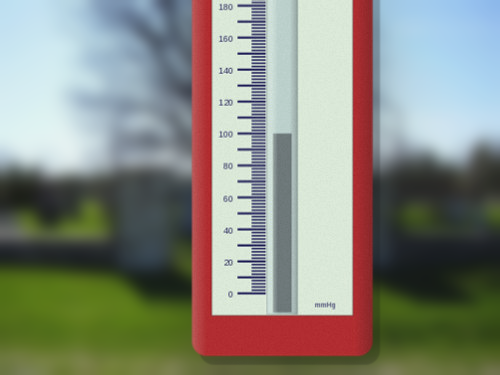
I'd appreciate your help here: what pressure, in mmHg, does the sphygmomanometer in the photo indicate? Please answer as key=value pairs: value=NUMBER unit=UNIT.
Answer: value=100 unit=mmHg
